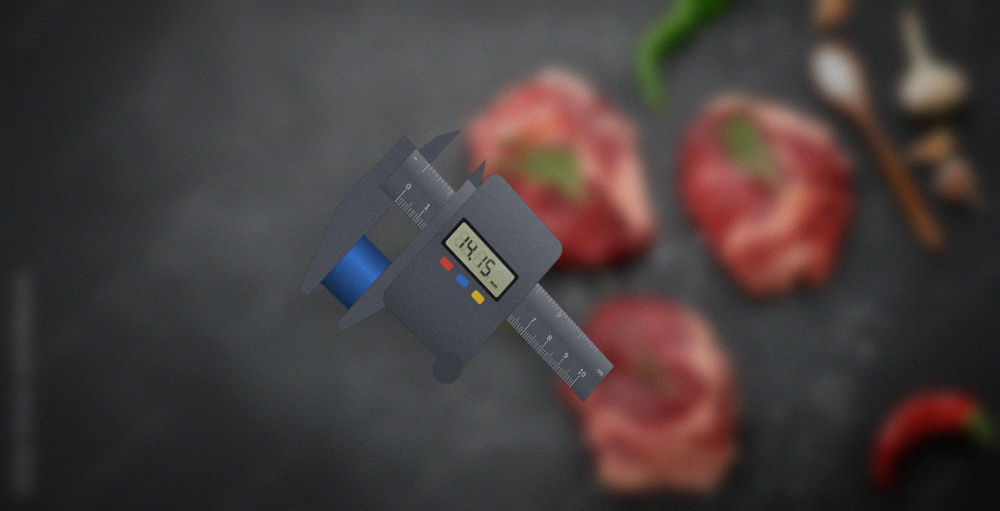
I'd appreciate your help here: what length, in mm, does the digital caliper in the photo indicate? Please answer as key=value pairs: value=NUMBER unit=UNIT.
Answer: value=14.15 unit=mm
